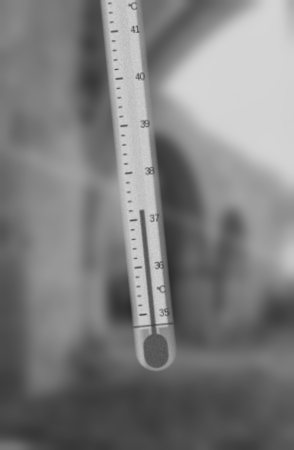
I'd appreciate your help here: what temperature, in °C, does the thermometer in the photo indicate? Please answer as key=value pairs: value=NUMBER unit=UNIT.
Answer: value=37.2 unit=°C
